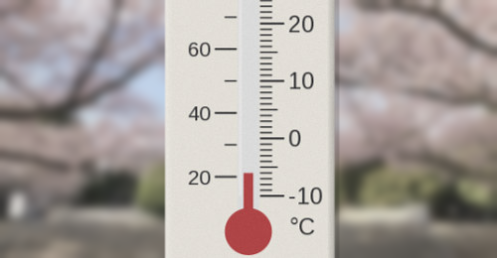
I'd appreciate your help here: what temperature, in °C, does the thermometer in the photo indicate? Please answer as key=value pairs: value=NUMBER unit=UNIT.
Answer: value=-6 unit=°C
